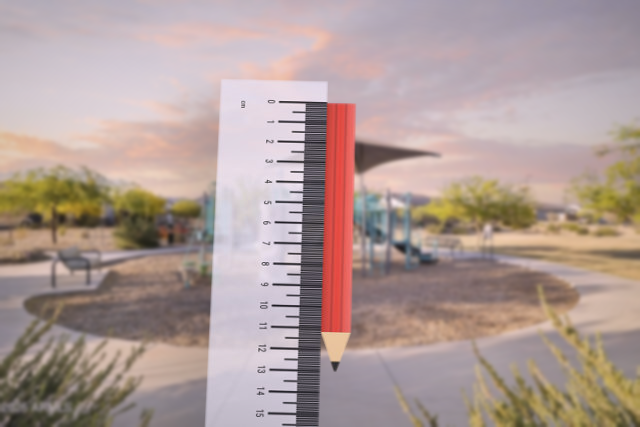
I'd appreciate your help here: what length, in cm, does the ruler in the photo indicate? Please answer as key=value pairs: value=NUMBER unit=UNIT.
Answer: value=13 unit=cm
